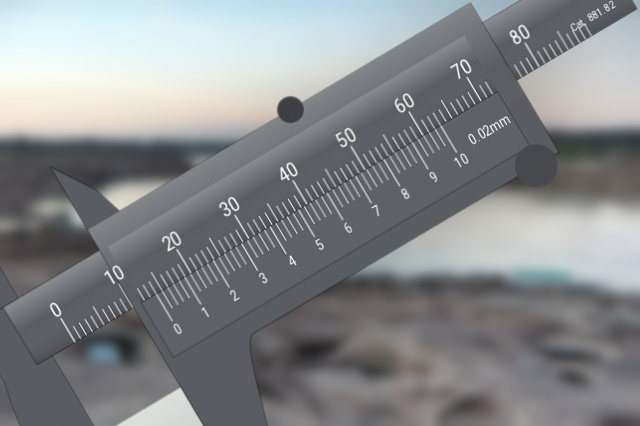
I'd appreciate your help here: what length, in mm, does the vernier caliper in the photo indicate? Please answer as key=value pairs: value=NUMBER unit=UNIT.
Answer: value=14.0 unit=mm
